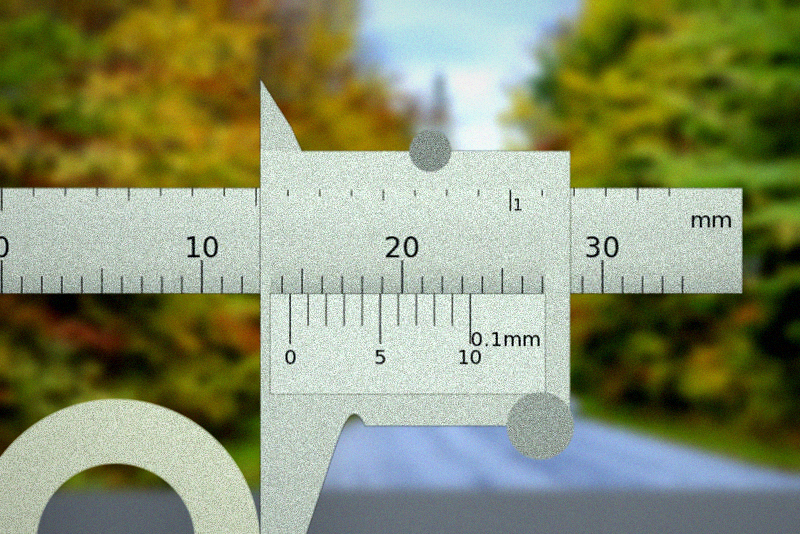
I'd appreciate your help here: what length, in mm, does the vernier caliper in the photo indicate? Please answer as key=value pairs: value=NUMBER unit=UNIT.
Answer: value=14.4 unit=mm
